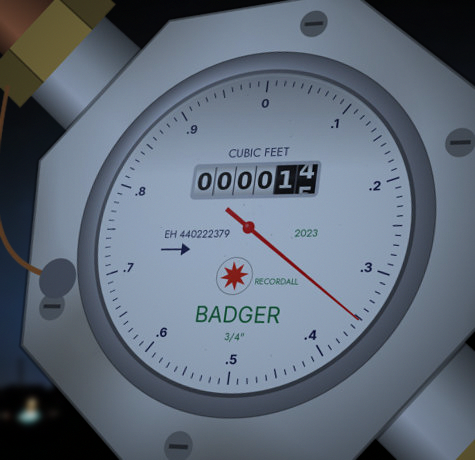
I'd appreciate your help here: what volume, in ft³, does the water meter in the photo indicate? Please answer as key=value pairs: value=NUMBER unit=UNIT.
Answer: value=14.35 unit=ft³
